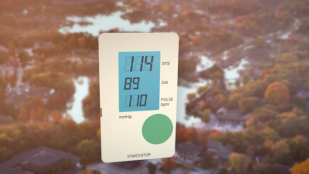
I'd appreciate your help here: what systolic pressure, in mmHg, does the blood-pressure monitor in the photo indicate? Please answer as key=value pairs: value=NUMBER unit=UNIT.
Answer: value=114 unit=mmHg
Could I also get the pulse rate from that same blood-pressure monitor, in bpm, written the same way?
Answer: value=110 unit=bpm
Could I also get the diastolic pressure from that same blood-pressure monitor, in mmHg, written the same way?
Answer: value=89 unit=mmHg
